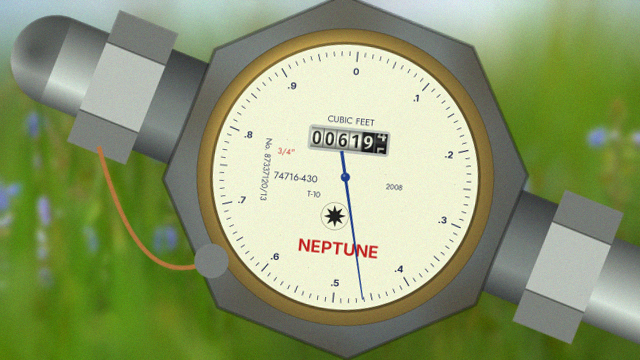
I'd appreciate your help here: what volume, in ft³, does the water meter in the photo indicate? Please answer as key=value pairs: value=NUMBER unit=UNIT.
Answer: value=6194.46 unit=ft³
